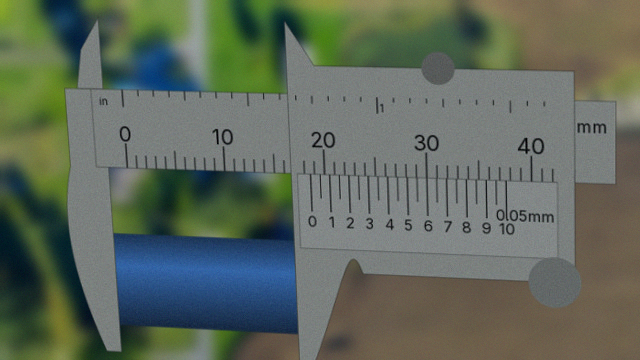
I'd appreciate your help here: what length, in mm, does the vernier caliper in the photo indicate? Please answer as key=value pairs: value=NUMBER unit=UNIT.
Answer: value=18.6 unit=mm
